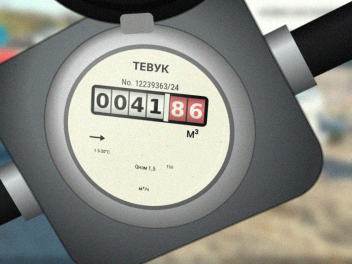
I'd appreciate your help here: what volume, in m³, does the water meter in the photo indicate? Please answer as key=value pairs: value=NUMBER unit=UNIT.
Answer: value=41.86 unit=m³
